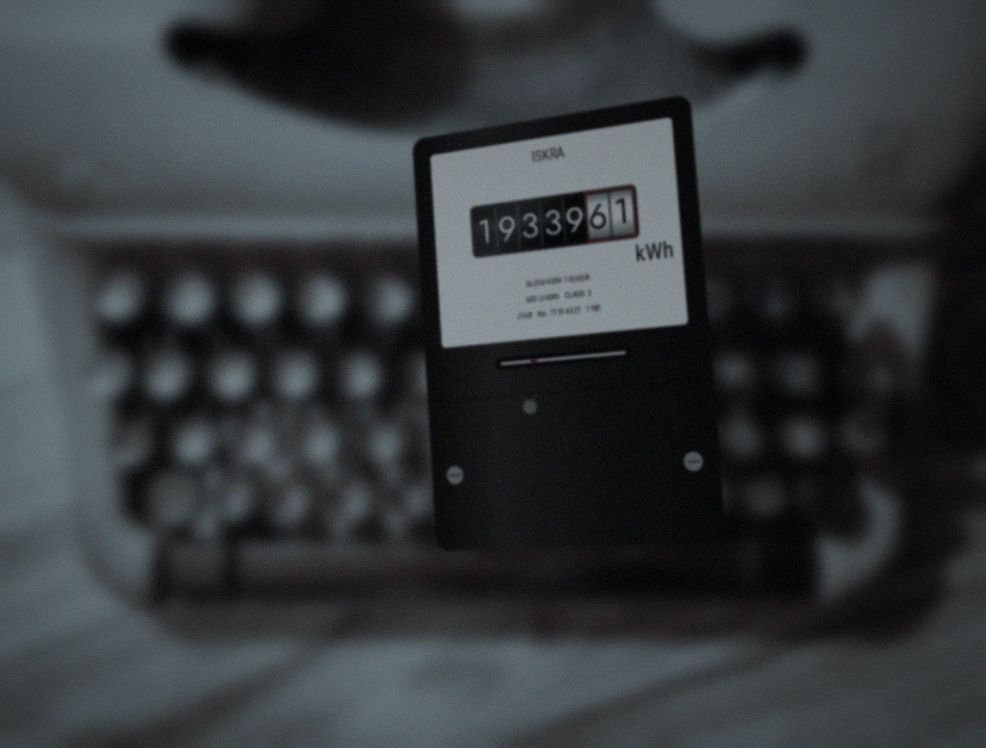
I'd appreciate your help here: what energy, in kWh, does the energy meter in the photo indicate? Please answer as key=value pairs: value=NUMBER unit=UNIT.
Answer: value=19339.61 unit=kWh
